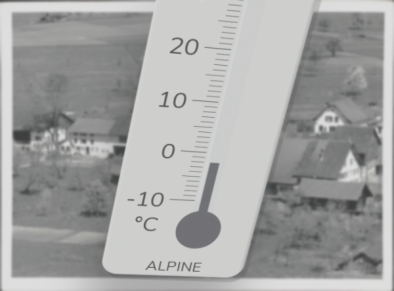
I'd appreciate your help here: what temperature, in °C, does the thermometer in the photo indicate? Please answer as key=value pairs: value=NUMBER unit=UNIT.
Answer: value=-2 unit=°C
